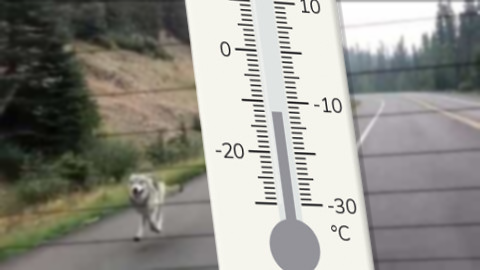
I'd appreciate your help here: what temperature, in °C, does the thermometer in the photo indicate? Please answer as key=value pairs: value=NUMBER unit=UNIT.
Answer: value=-12 unit=°C
